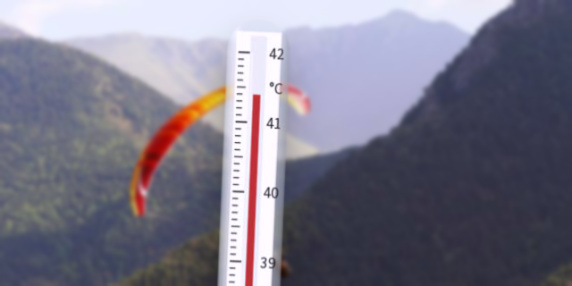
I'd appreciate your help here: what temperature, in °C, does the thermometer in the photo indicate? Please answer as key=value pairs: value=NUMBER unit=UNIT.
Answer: value=41.4 unit=°C
